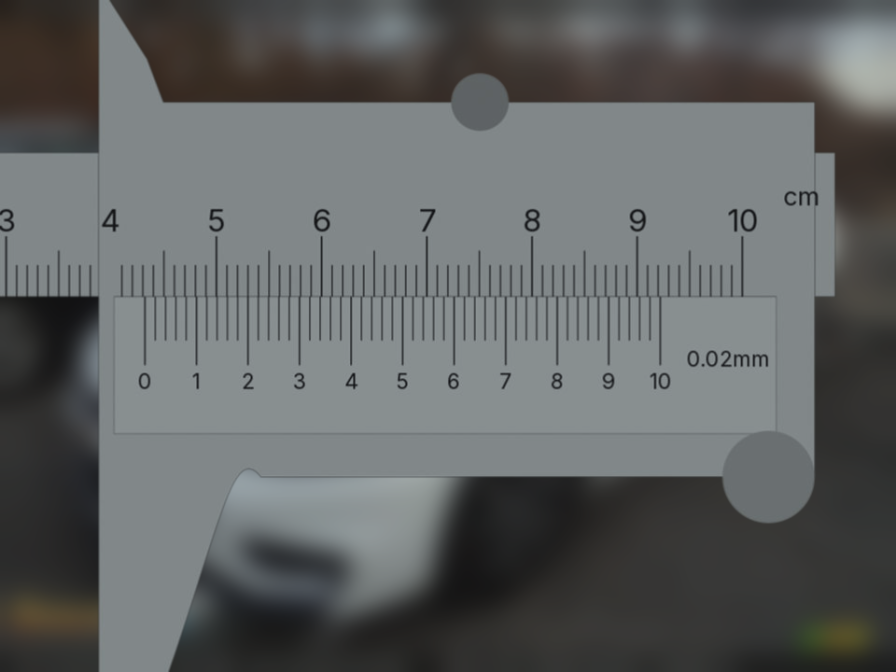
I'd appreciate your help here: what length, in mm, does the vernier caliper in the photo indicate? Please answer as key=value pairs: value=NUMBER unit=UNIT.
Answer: value=43.2 unit=mm
